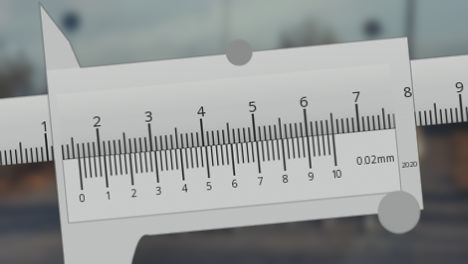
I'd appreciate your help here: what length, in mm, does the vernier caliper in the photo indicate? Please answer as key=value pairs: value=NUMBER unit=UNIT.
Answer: value=16.0 unit=mm
